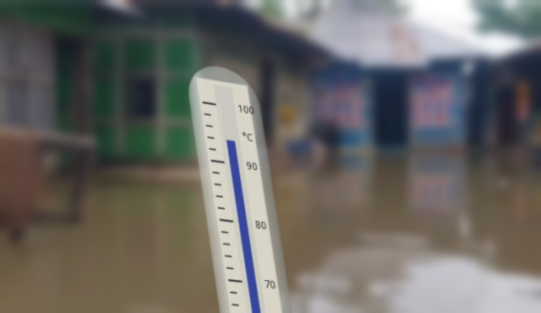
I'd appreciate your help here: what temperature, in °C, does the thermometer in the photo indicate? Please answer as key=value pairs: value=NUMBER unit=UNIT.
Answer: value=94 unit=°C
